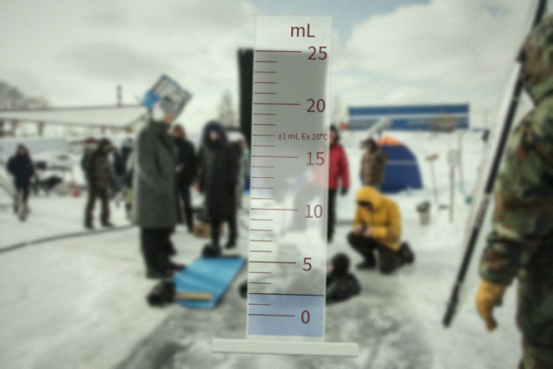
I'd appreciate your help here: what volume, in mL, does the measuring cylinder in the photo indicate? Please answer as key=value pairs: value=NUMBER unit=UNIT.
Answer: value=2 unit=mL
